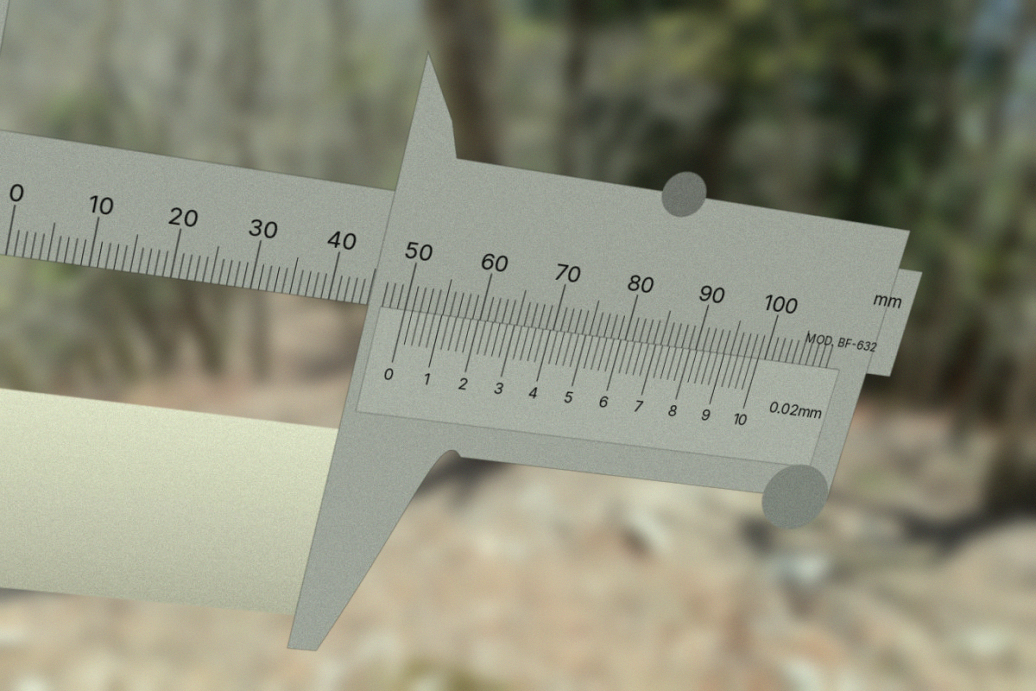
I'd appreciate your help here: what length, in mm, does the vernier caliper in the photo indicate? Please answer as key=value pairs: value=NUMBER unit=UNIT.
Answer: value=50.0 unit=mm
